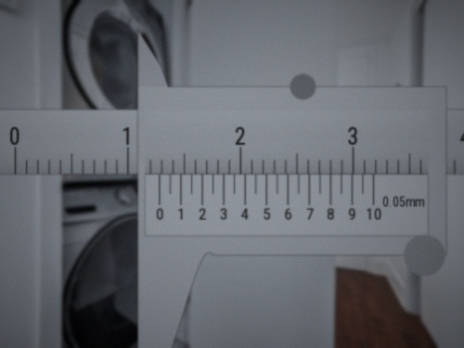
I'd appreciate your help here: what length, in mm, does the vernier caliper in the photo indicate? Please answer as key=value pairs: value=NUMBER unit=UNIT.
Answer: value=12.8 unit=mm
